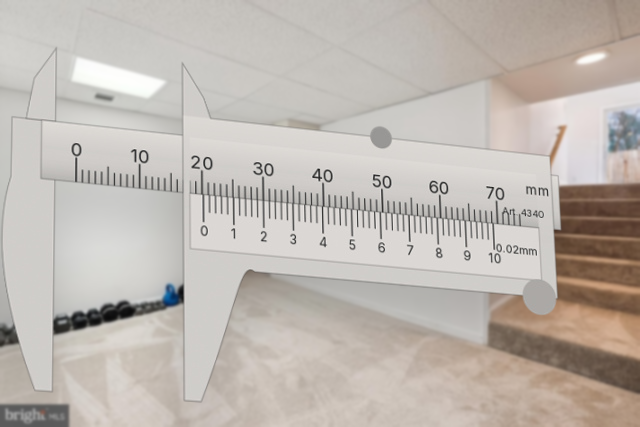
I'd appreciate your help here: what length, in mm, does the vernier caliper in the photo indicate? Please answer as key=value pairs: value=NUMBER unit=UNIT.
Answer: value=20.2 unit=mm
